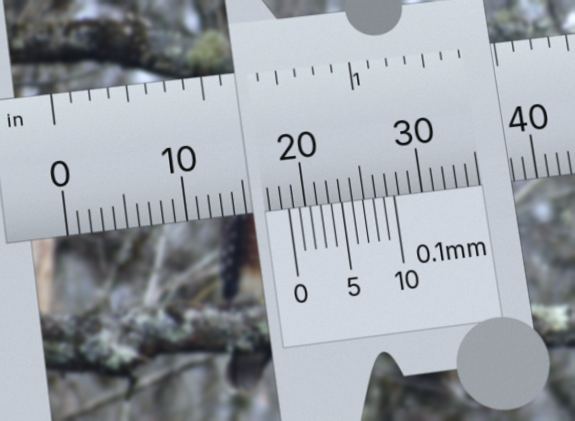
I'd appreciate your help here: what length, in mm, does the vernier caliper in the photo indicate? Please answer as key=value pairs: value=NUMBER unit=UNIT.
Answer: value=18.6 unit=mm
